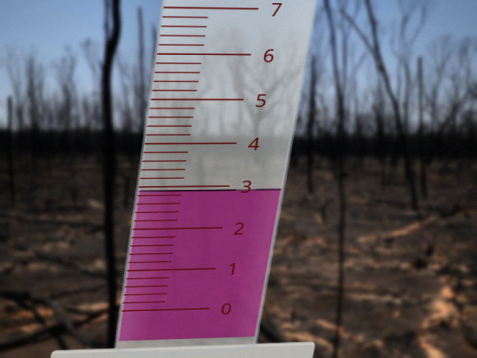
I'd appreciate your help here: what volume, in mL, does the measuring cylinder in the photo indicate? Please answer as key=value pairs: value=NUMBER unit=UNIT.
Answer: value=2.9 unit=mL
